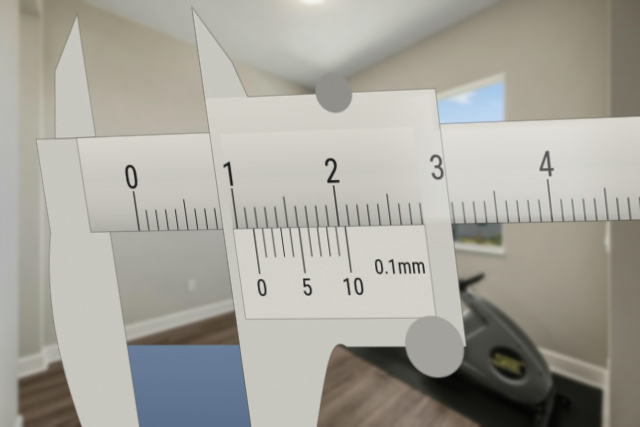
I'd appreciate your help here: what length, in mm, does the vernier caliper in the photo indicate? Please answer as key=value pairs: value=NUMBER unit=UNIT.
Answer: value=11.6 unit=mm
